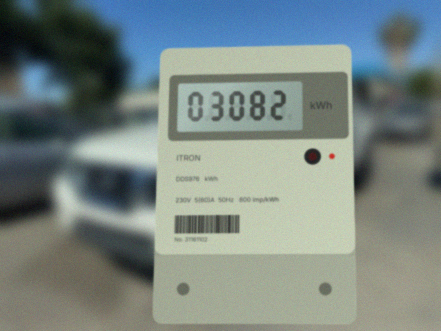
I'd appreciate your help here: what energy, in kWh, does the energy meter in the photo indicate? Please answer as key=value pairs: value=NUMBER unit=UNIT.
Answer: value=3082 unit=kWh
